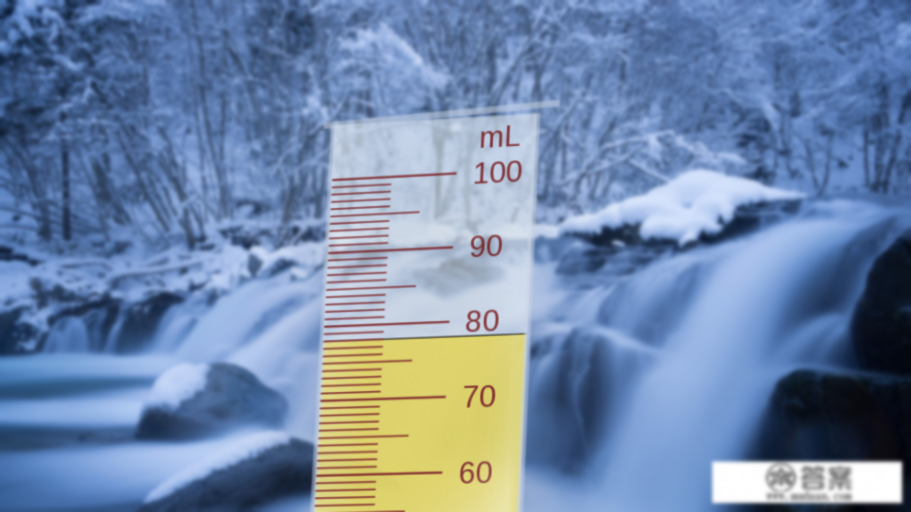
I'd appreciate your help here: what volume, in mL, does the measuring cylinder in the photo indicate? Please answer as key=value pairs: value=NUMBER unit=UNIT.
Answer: value=78 unit=mL
